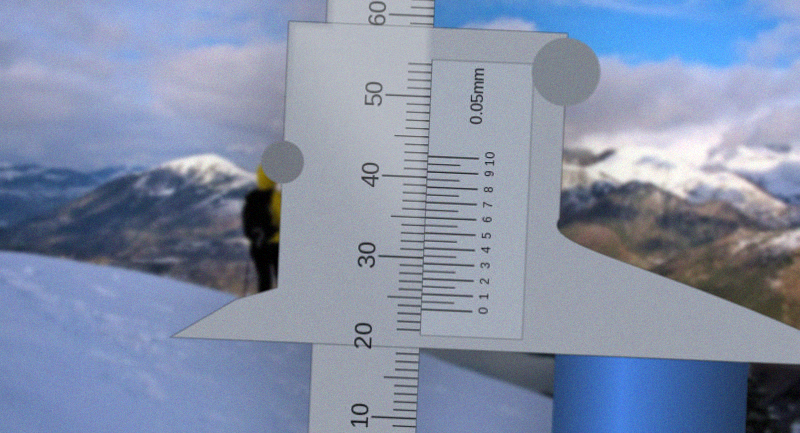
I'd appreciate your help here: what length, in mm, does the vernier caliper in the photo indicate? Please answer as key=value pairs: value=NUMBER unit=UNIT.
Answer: value=23.6 unit=mm
